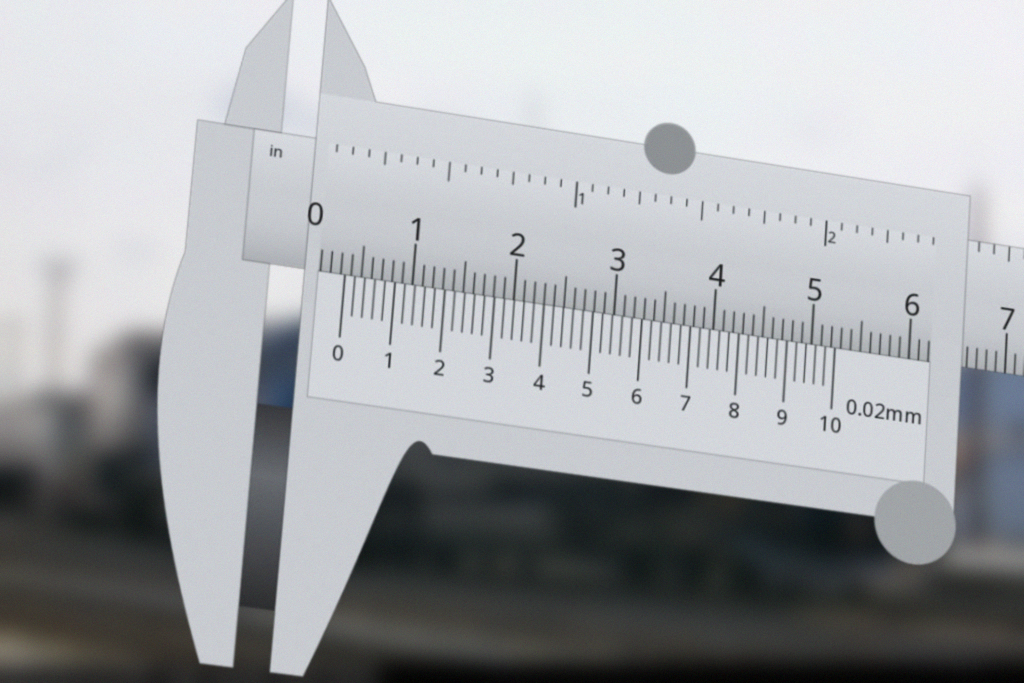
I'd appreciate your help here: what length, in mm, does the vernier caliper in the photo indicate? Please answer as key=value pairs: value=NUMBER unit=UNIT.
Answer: value=3.4 unit=mm
